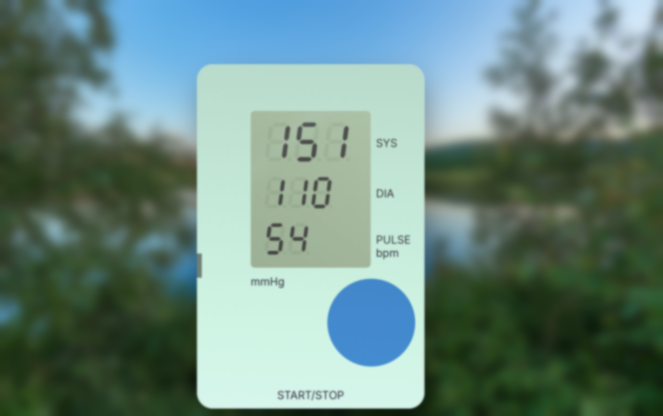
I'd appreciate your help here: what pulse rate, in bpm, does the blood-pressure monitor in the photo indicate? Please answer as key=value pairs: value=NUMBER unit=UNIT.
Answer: value=54 unit=bpm
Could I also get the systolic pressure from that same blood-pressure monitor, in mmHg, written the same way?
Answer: value=151 unit=mmHg
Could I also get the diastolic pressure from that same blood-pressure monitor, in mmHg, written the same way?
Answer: value=110 unit=mmHg
